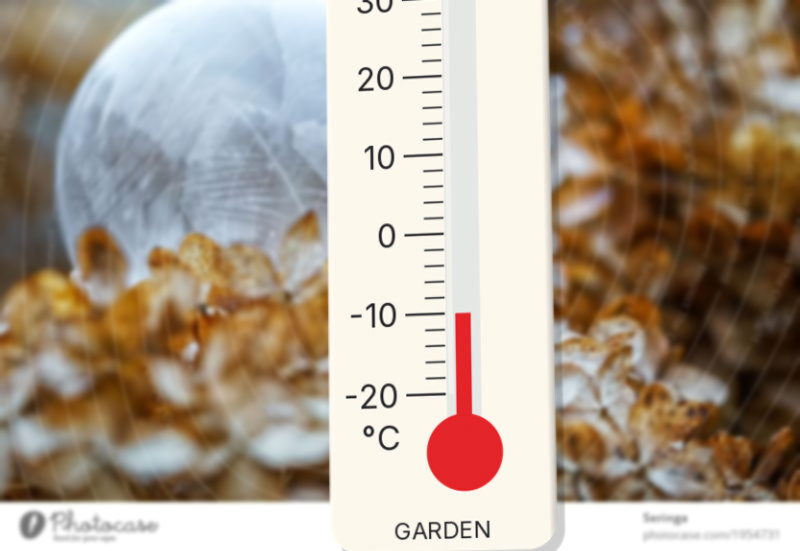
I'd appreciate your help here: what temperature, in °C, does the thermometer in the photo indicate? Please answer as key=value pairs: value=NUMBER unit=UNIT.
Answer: value=-10 unit=°C
